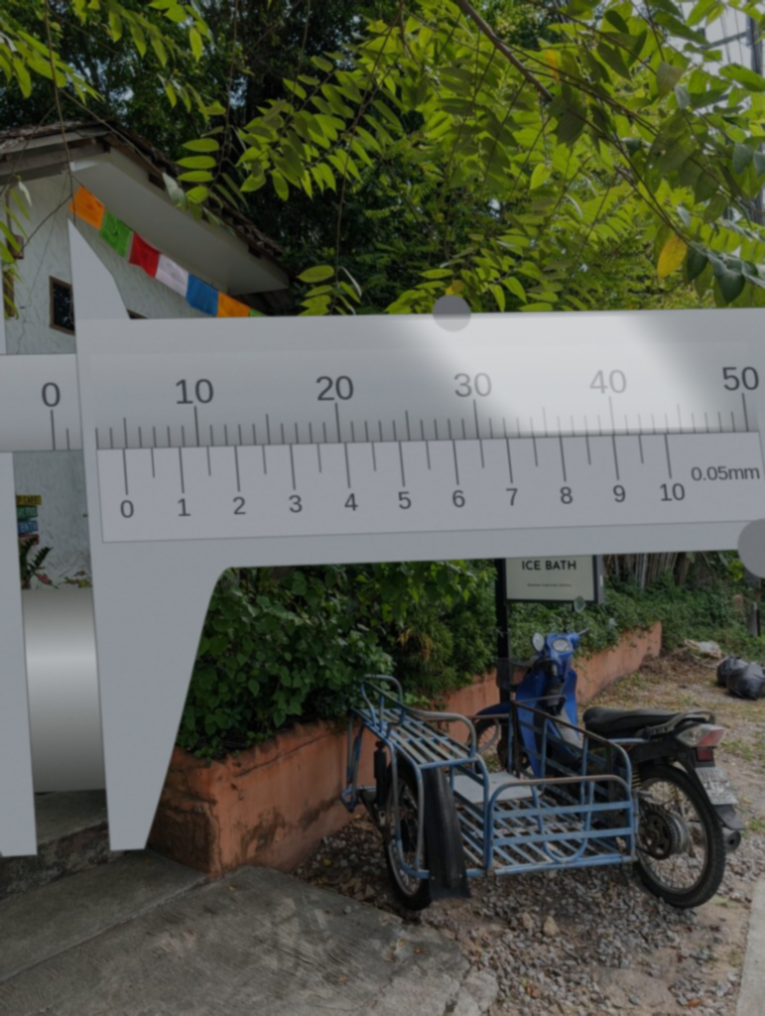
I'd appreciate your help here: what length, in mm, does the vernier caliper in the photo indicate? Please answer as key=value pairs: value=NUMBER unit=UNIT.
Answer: value=4.8 unit=mm
